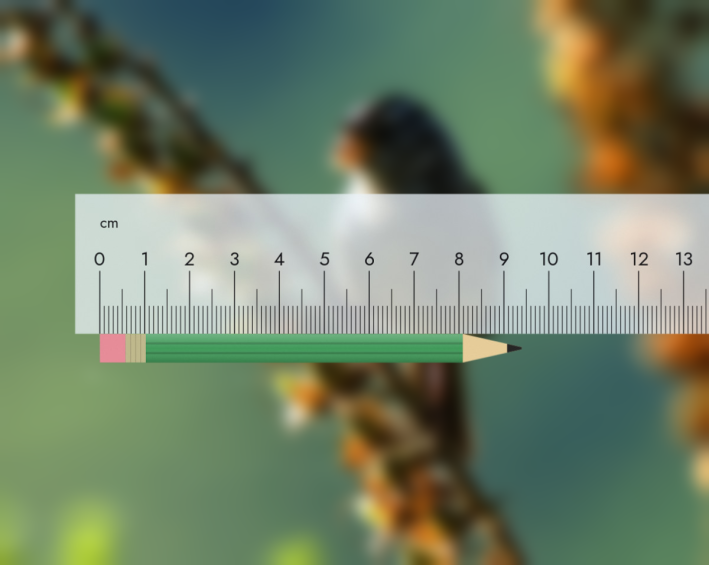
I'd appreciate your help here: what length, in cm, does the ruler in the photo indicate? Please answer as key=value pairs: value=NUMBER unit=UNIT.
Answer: value=9.4 unit=cm
